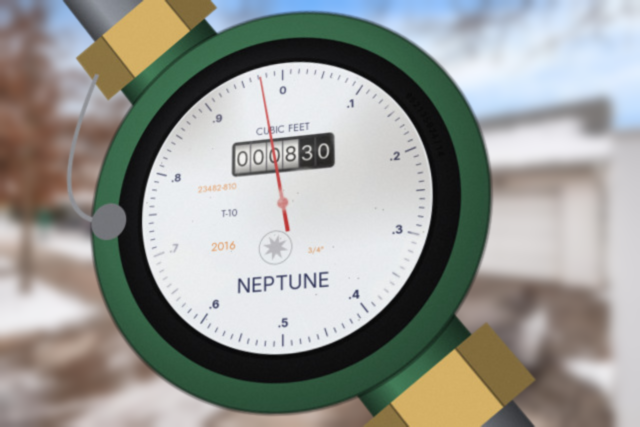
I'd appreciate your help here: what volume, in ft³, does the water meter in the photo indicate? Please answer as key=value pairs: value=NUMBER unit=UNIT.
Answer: value=829.97 unit=ft³
